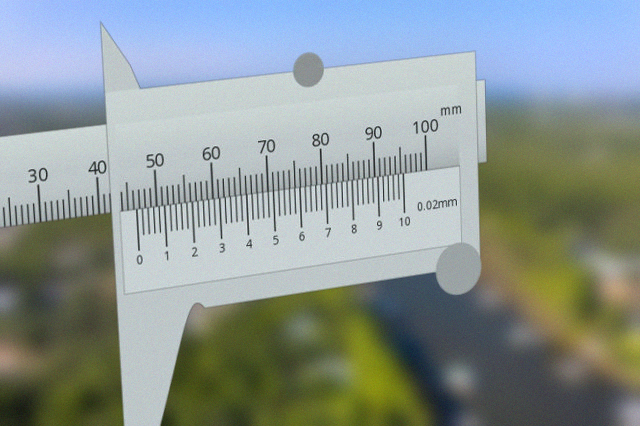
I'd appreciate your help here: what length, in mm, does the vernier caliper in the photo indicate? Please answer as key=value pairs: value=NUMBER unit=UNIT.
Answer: value=46.5 unit=mm
